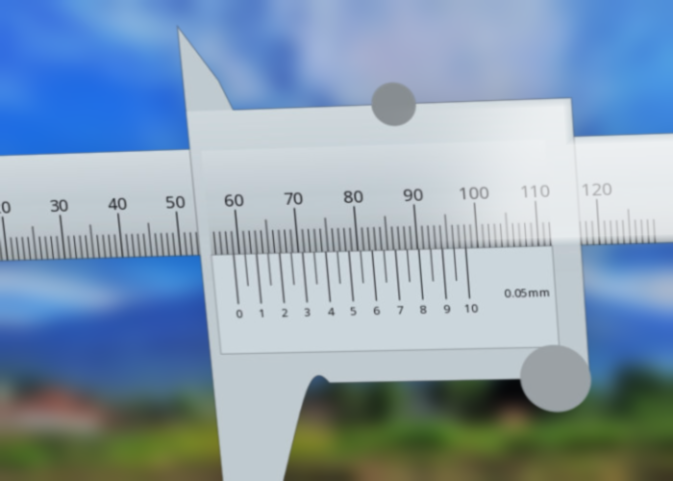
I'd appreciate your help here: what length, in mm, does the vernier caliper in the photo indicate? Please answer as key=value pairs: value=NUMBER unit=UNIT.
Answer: value=59.0 unit=mm
